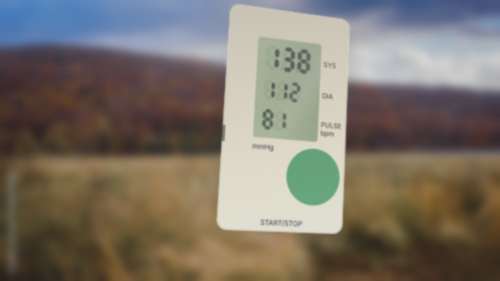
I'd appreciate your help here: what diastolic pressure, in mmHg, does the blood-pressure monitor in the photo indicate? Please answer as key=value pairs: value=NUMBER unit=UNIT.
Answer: value=112 unit=mmHg
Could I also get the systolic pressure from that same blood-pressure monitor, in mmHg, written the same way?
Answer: value=138 unit=mmHg
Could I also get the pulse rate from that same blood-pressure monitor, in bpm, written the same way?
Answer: value=81 unit=bpm
